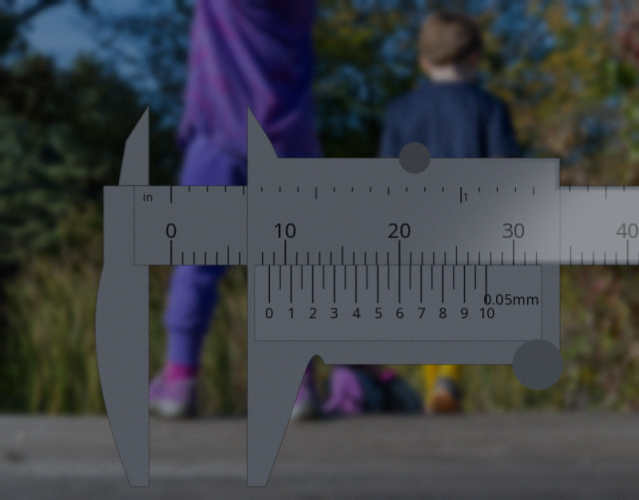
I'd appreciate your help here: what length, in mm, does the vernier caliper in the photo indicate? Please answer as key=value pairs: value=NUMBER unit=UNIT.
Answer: value=8.6 unit=mm
